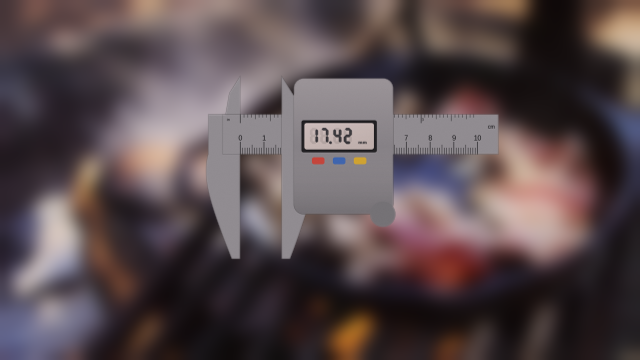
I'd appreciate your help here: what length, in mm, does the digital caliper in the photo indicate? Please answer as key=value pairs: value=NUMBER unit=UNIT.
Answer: value=17.42 unit=mm
